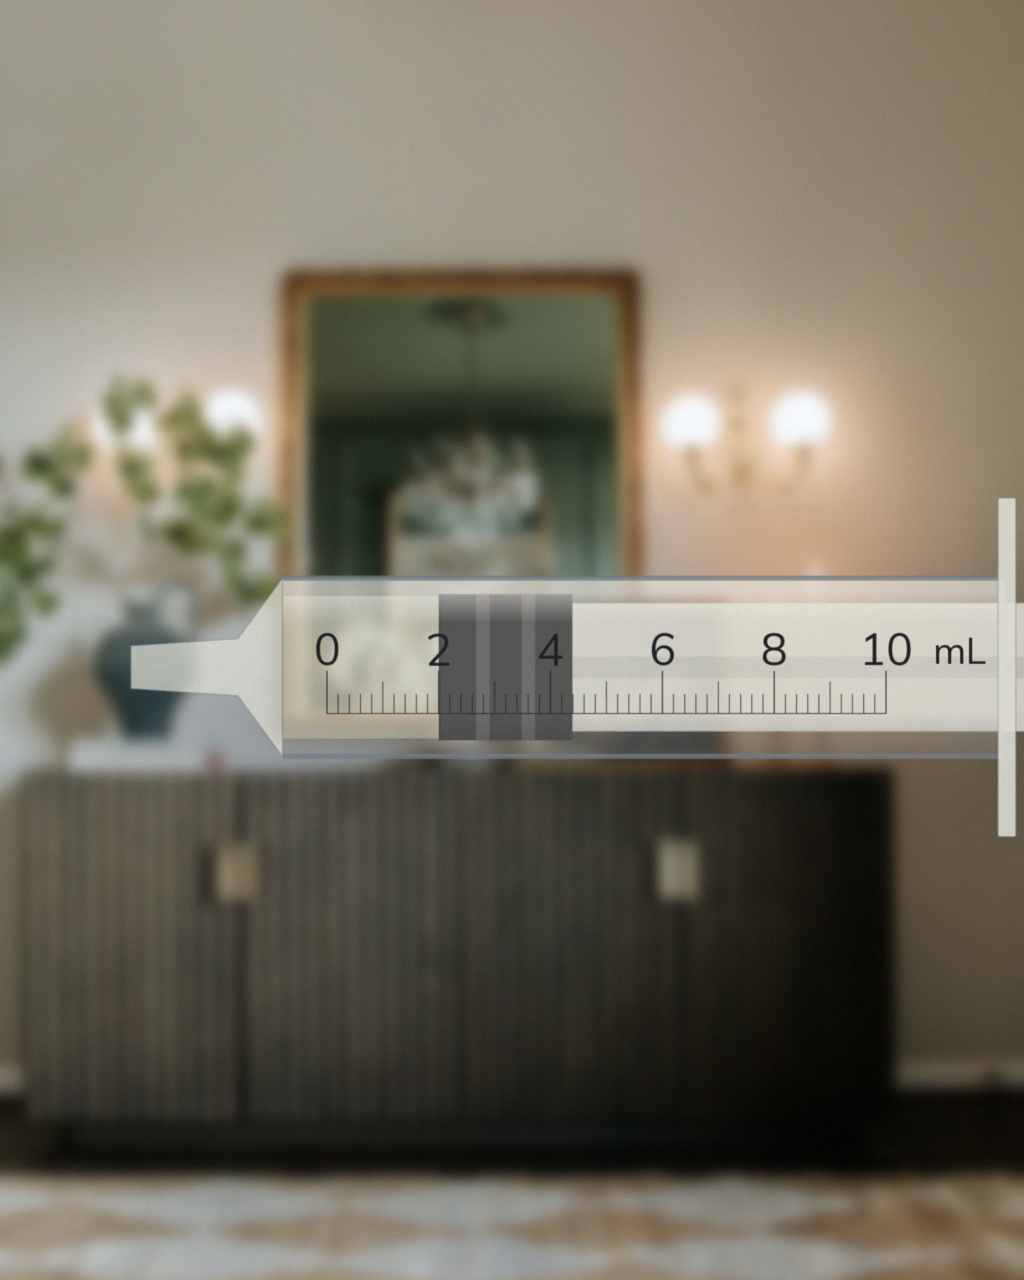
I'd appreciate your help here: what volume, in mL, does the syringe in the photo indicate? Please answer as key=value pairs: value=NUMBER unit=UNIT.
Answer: value=2 unit=mL
